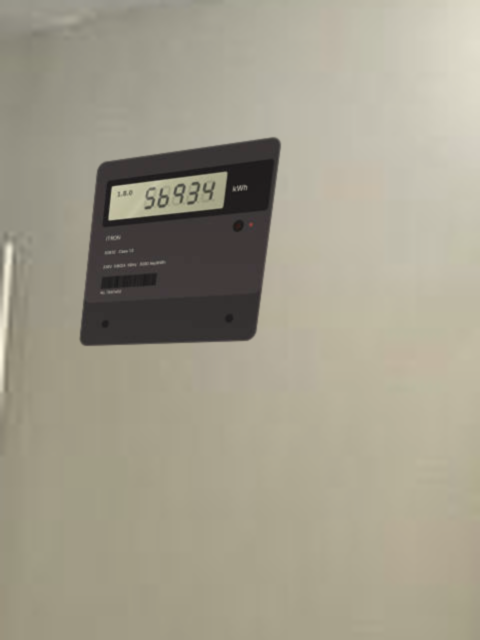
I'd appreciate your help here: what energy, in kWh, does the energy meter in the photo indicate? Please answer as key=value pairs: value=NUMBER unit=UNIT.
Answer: value=56934 unit=kWh
